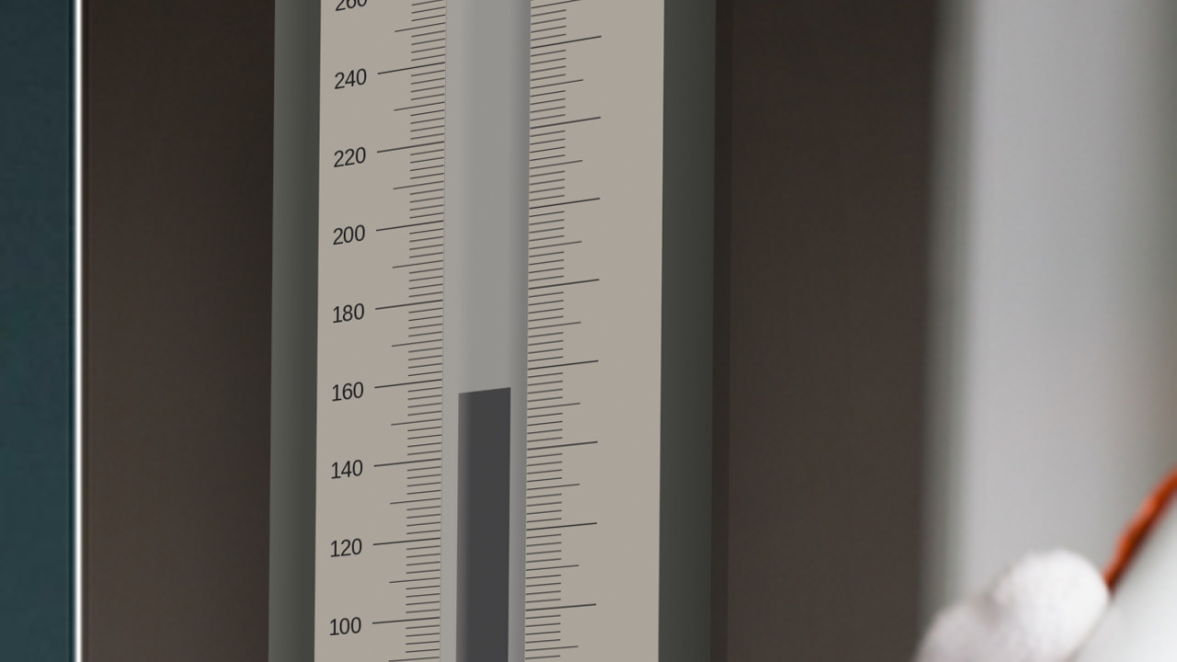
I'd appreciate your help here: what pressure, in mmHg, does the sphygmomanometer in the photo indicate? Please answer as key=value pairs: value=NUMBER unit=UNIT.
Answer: value=156 unit=mmHg
